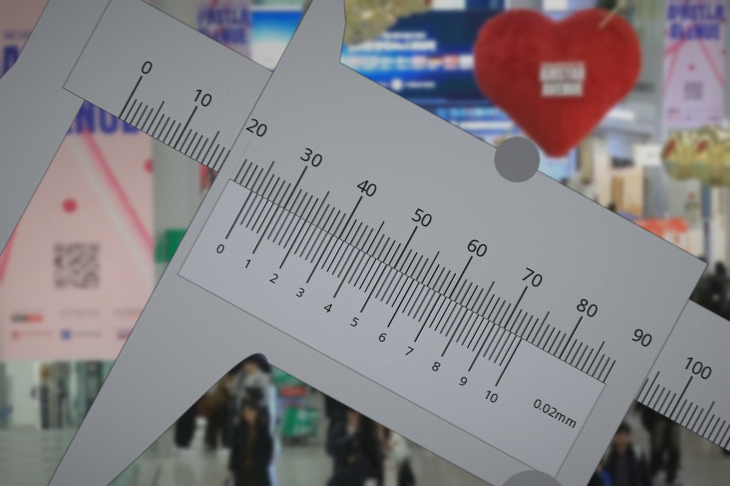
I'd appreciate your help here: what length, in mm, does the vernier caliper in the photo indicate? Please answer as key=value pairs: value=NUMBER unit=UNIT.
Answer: value=24.2 unit=mm
